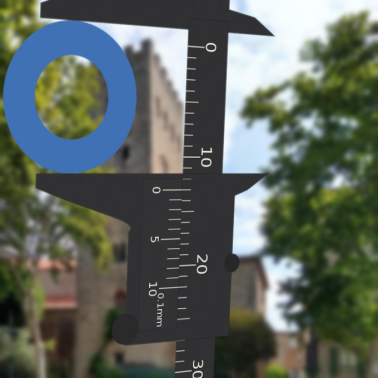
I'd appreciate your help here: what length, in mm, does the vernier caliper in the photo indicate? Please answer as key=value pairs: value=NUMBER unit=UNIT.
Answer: value=13.0 unit=mm
